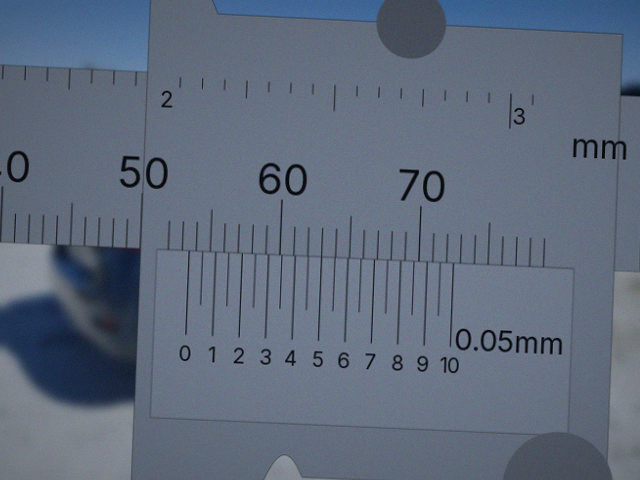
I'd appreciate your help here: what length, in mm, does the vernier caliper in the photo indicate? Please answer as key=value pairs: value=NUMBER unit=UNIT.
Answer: value=53.5 unit=mm
